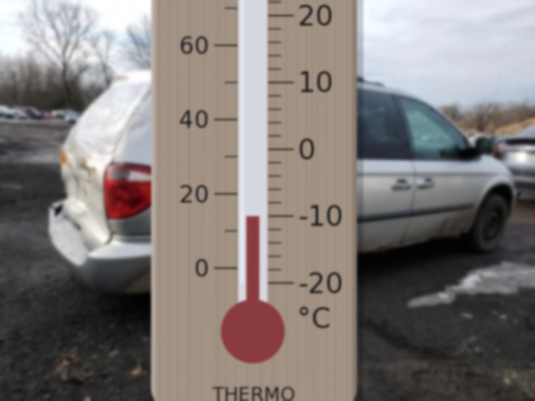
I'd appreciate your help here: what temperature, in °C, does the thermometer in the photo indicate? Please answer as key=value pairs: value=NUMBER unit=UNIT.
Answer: value=-10 unit=°C
